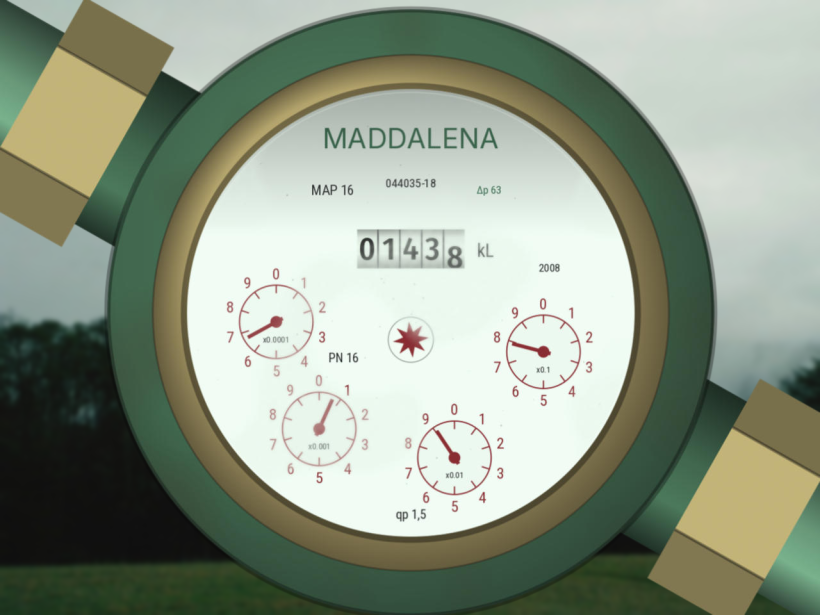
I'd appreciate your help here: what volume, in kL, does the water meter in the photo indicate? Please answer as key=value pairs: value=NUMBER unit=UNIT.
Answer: value=1437.7906 unit=kL
